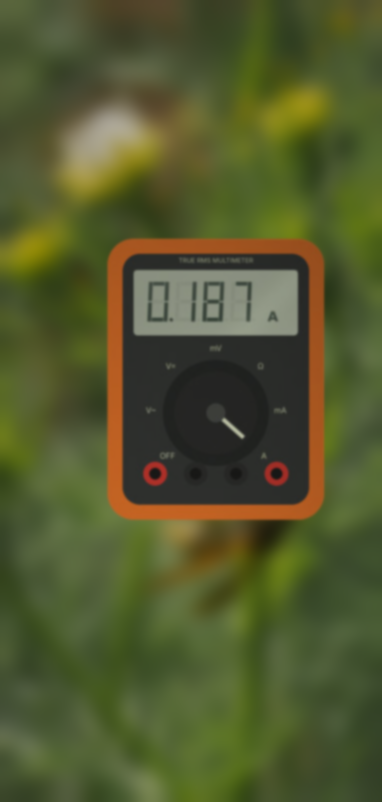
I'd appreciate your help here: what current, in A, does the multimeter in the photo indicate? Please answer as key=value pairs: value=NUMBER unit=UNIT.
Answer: value=0.187 unit=A
